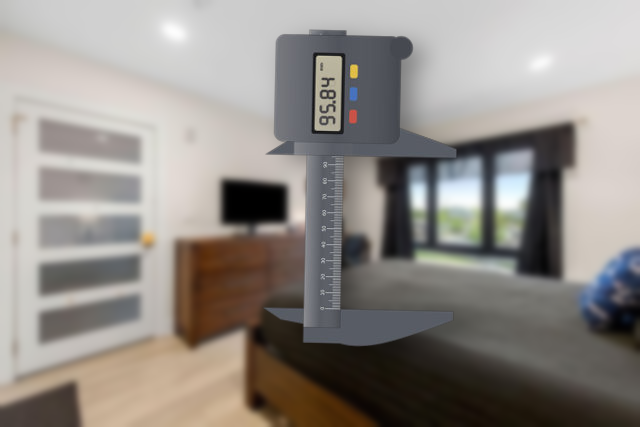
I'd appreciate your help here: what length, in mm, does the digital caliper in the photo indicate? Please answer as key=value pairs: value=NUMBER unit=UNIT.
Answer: value=95.84 unit=mm
